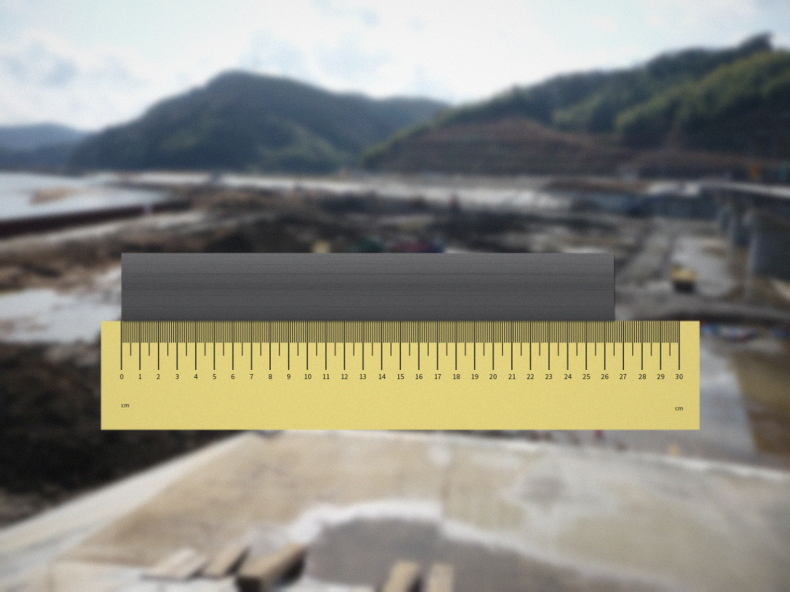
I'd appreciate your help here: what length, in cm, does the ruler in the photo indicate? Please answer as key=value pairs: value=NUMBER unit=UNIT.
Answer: value=26.5 unit=cm
